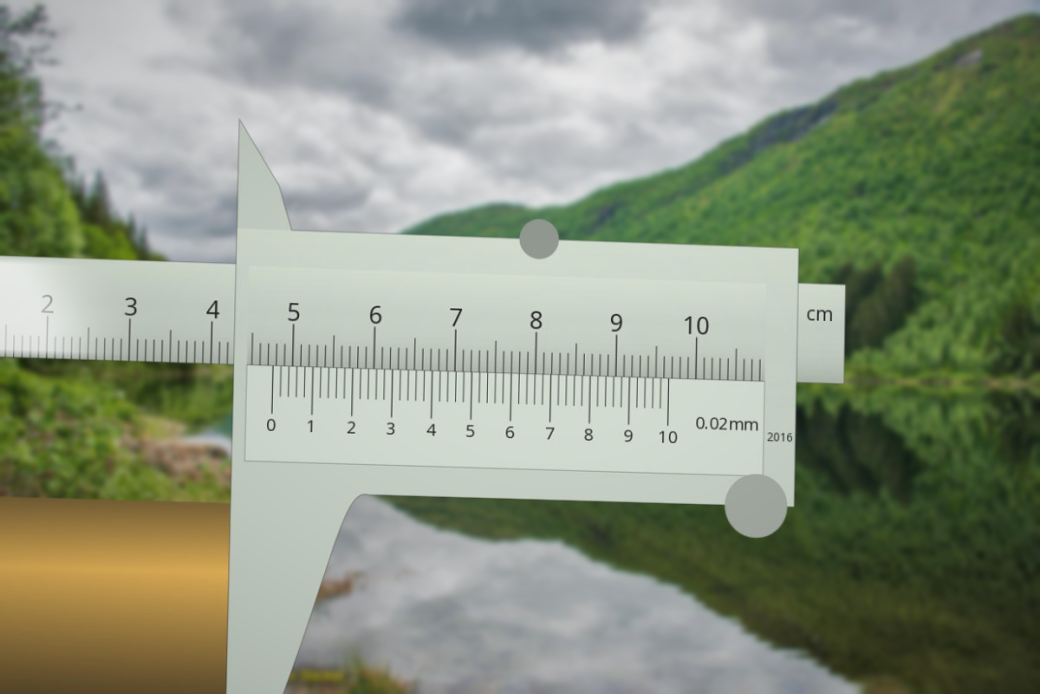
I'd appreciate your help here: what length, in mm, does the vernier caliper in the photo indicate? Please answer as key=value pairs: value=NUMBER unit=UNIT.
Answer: value=47.6 unit=mm
